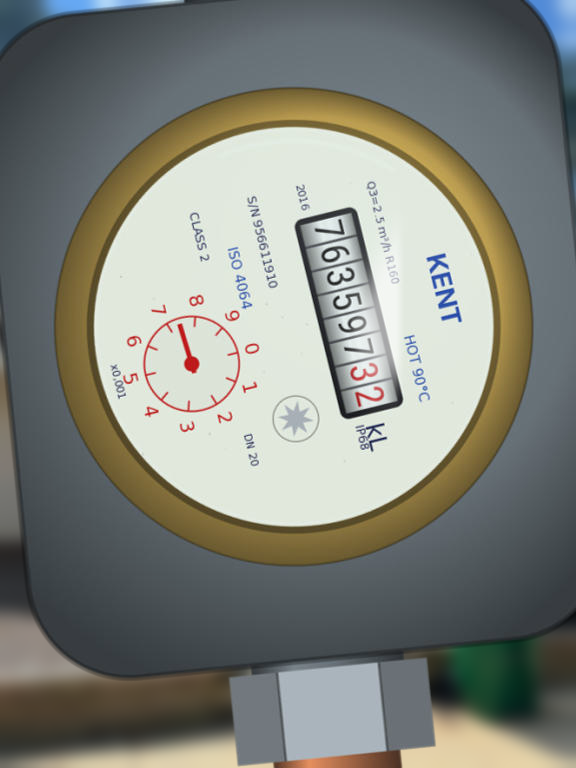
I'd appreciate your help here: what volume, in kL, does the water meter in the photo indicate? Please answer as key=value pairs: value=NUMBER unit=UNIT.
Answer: value=763597.327 unit=kL
